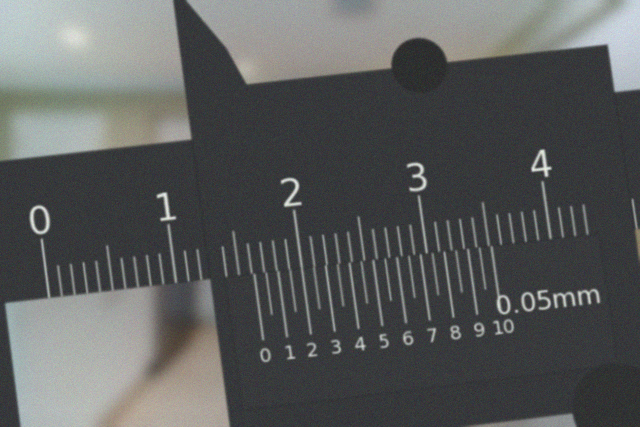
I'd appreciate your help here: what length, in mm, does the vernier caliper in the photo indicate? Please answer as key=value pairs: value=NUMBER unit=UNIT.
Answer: value=16.2 unit=mm
